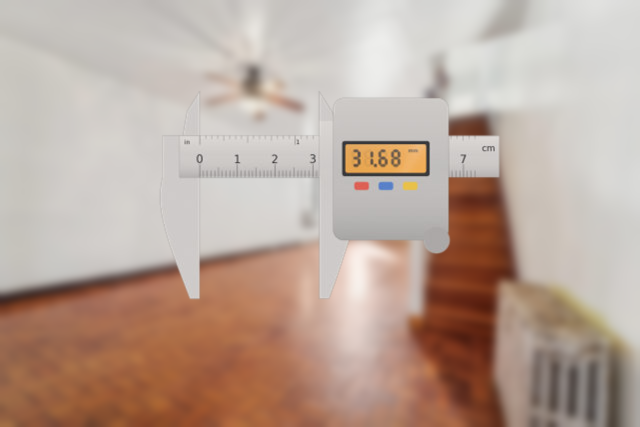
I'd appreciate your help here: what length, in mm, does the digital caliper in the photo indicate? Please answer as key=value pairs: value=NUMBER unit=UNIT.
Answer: value=31.68 unit=mm
